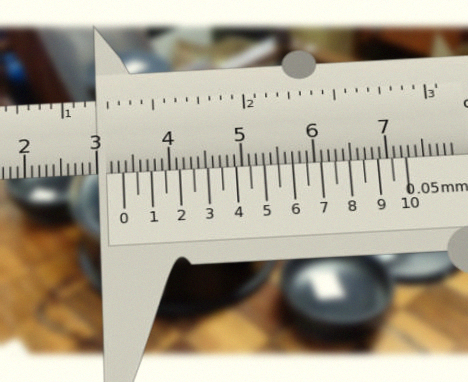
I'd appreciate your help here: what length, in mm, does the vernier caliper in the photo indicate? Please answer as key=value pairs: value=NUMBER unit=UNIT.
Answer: value=33.6 unit=mm
